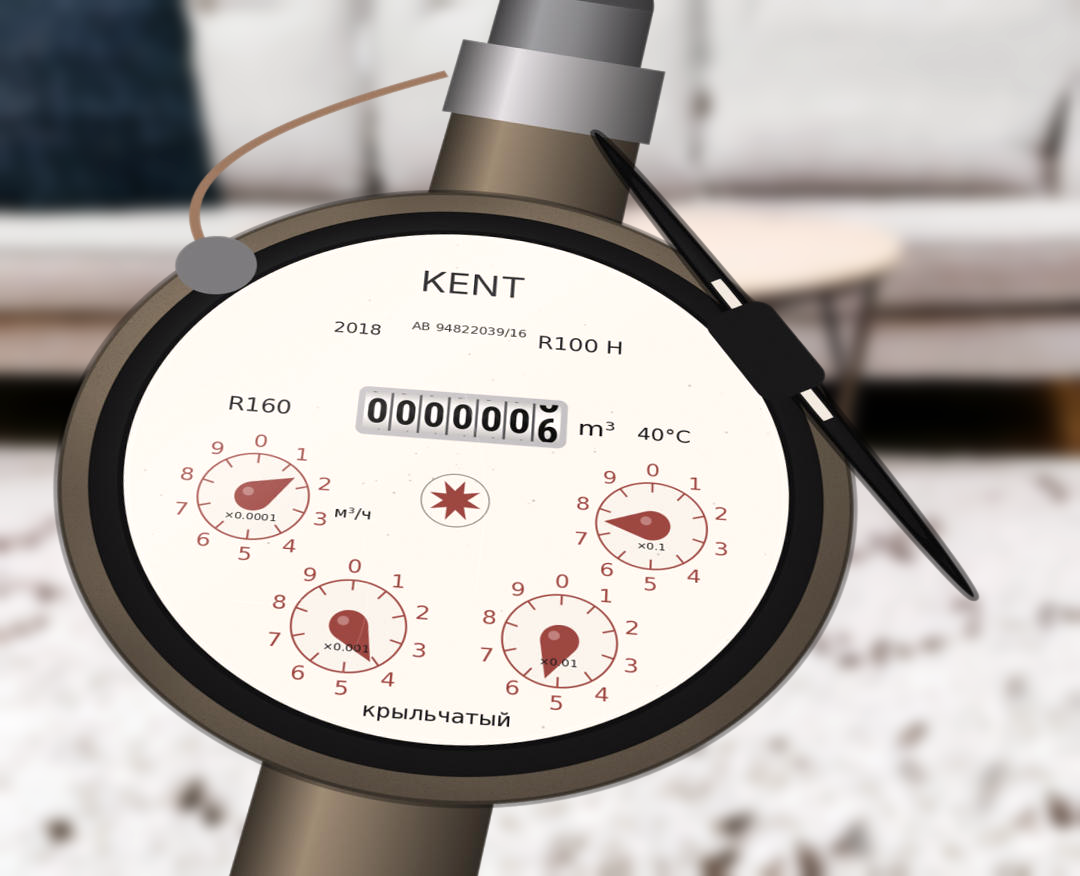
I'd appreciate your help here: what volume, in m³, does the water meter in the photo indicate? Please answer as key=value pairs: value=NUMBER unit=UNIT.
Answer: value=5.7541 unit=m³
